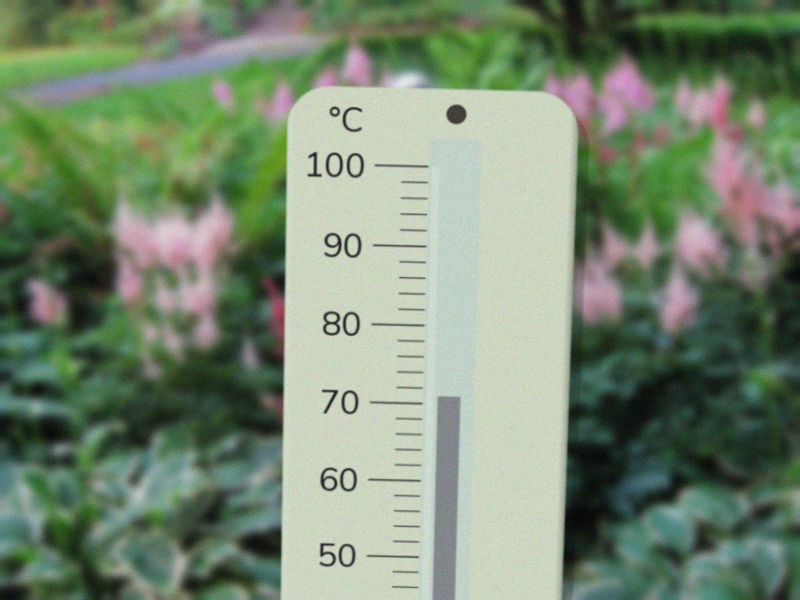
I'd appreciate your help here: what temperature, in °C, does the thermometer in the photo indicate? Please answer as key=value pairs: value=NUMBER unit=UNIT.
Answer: value=71 unit=°C
